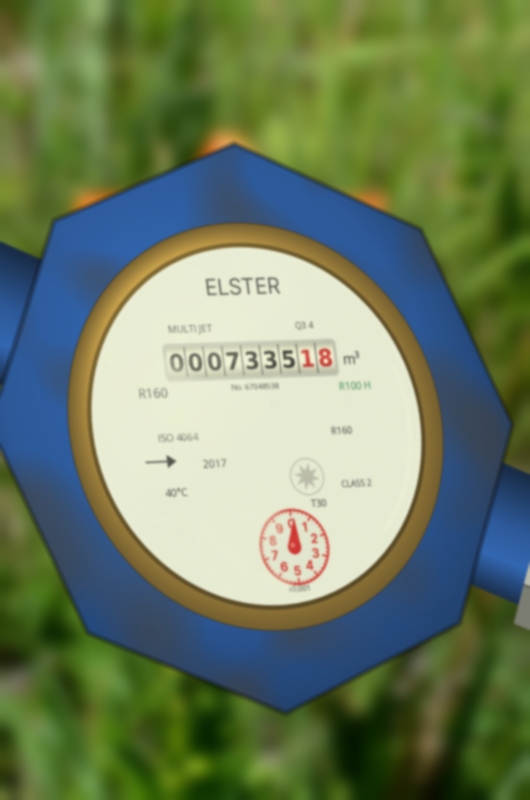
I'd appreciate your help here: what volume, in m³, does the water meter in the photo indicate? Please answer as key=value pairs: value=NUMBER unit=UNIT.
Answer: value=7335.180 unit=m³
